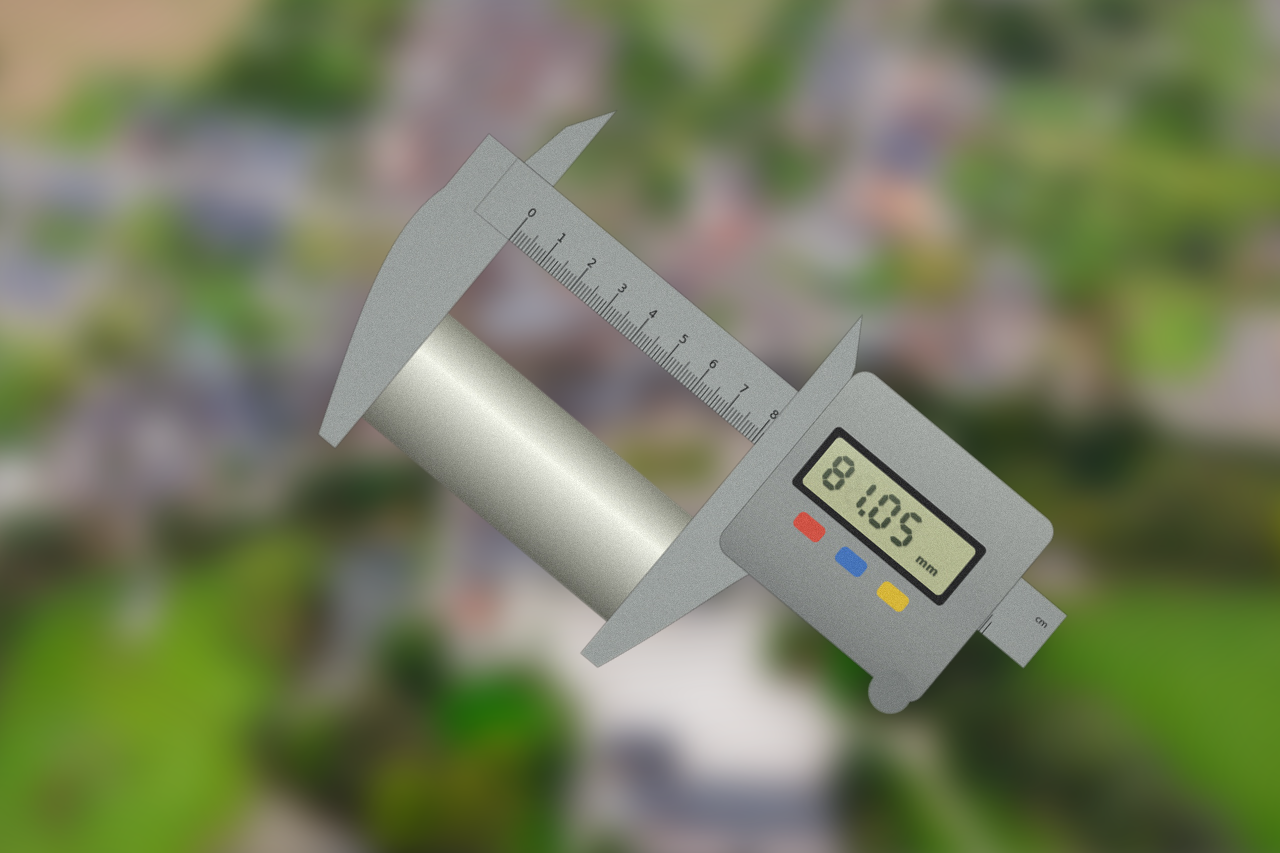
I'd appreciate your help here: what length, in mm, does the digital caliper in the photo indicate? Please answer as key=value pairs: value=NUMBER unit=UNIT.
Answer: value=81.05 unit=mm
